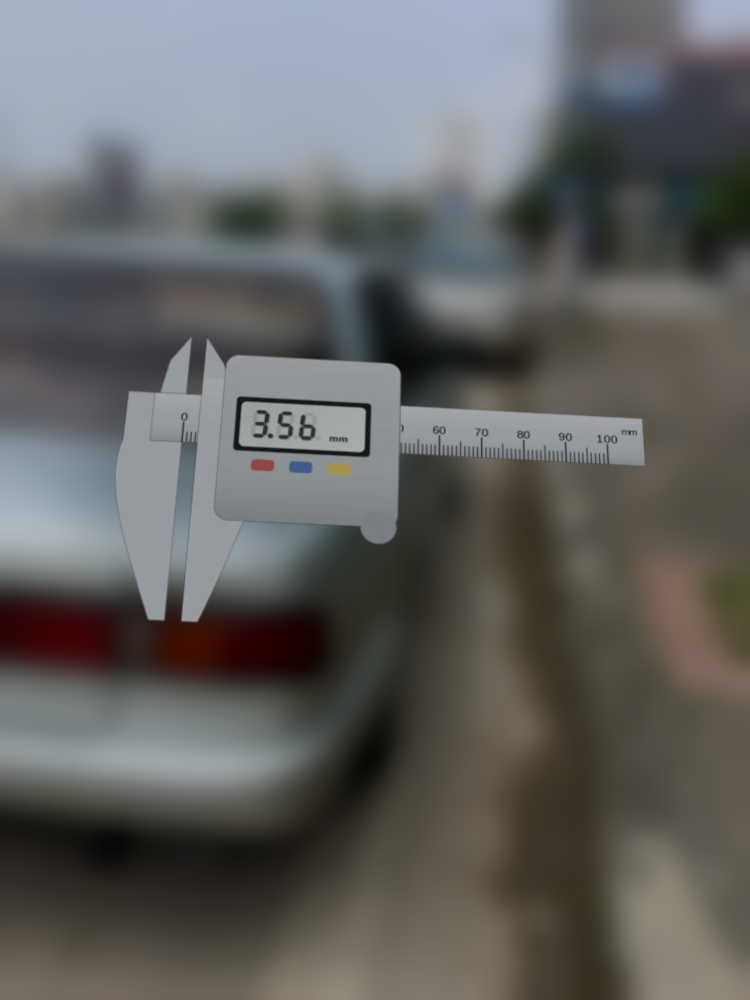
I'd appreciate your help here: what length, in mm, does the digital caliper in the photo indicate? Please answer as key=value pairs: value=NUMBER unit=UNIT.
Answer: value=3.56 unit=mm
